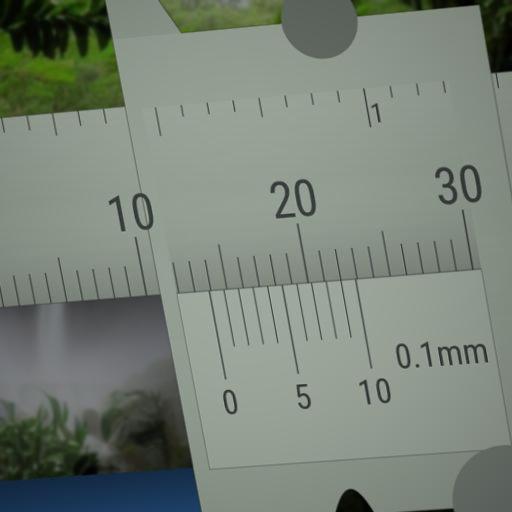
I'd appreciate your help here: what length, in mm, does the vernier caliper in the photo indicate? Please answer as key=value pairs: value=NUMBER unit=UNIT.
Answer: value=13.9 unit=mm
